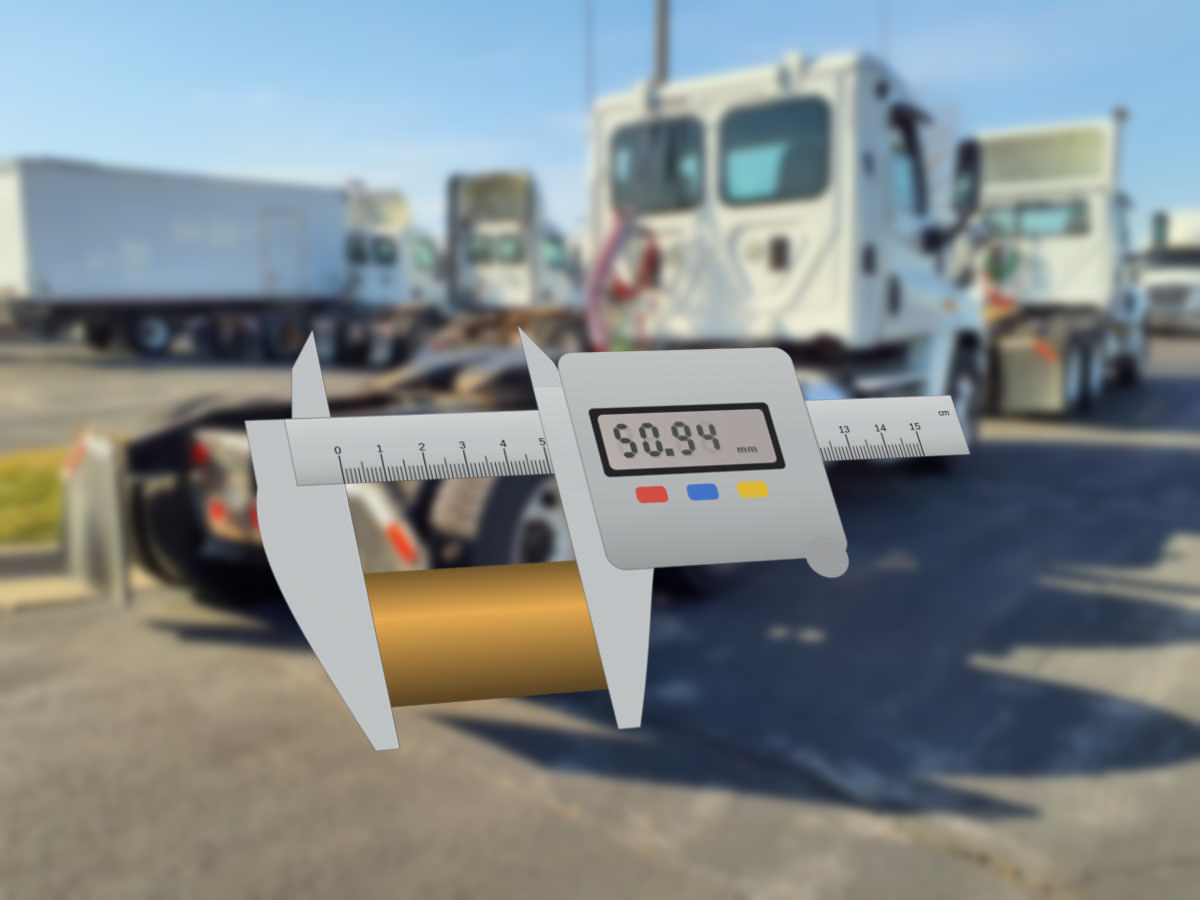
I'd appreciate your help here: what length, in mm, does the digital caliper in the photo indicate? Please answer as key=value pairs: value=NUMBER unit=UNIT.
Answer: value=50.94 unit=mm
